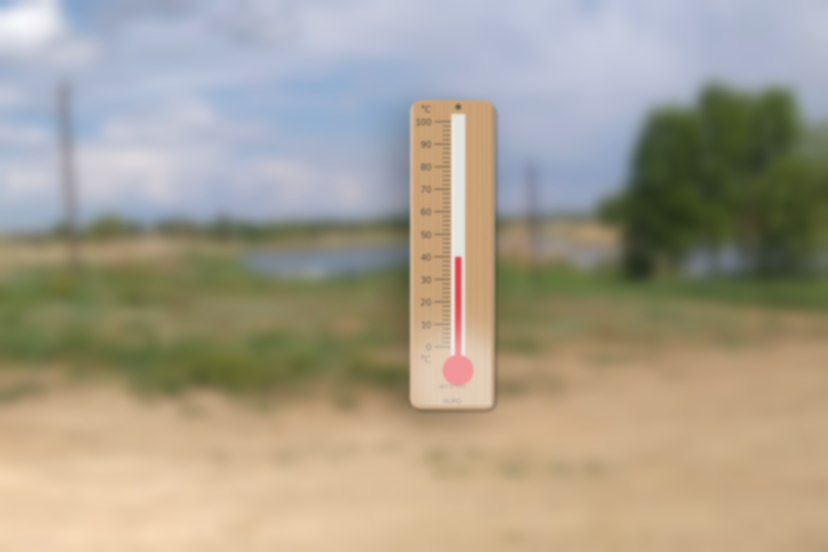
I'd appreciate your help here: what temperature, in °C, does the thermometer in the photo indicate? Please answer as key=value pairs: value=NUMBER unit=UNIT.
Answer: value=40 unit=°C
